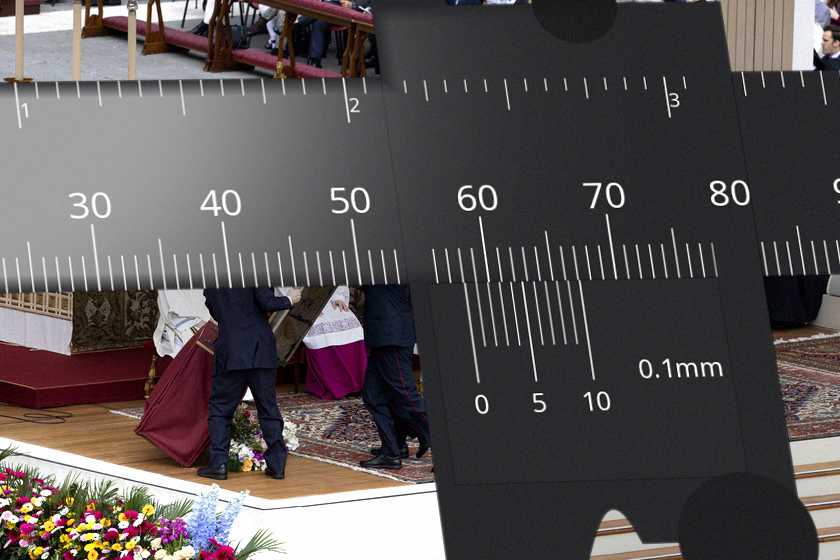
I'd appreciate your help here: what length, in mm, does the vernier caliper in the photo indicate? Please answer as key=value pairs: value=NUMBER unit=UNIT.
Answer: value=58.1 unit=mm
